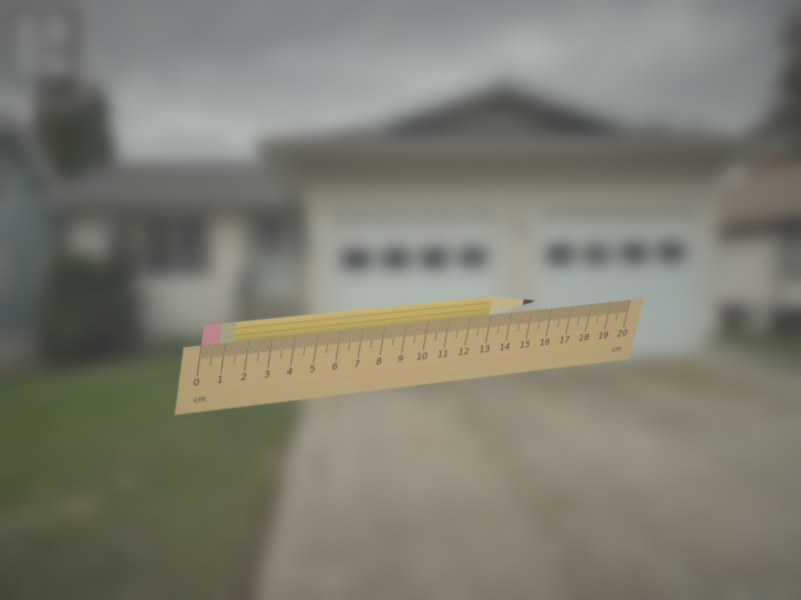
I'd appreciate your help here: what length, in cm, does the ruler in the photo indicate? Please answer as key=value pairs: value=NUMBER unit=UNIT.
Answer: value=15 unit=cm
